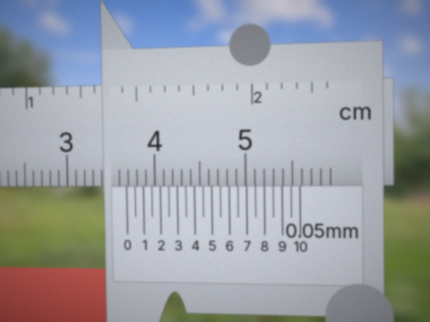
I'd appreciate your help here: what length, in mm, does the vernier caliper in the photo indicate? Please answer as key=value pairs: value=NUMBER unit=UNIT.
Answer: value=36.8 unit=mm
